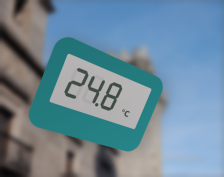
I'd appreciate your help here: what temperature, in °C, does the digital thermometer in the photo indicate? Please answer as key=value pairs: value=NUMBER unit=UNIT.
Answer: value=24.8 unit=°C
